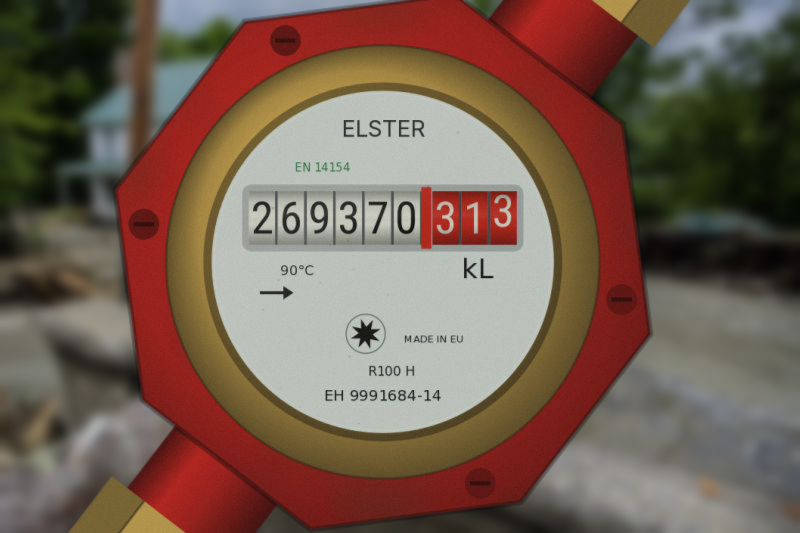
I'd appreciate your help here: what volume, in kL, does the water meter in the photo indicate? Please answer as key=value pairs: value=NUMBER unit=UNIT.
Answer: value=269370.313 unit=kL
